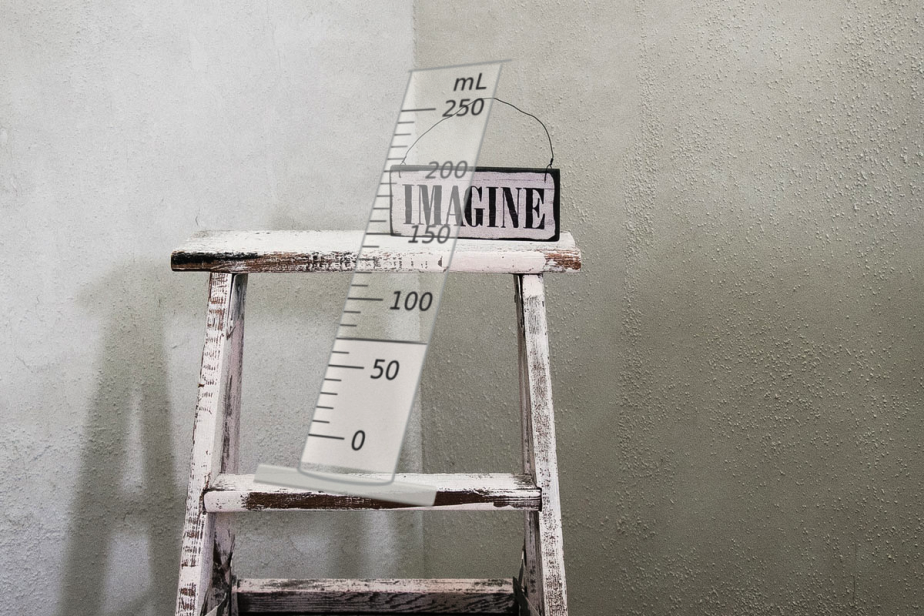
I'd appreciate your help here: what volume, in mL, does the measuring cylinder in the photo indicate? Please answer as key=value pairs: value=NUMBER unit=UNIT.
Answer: value=70 unit=mL
